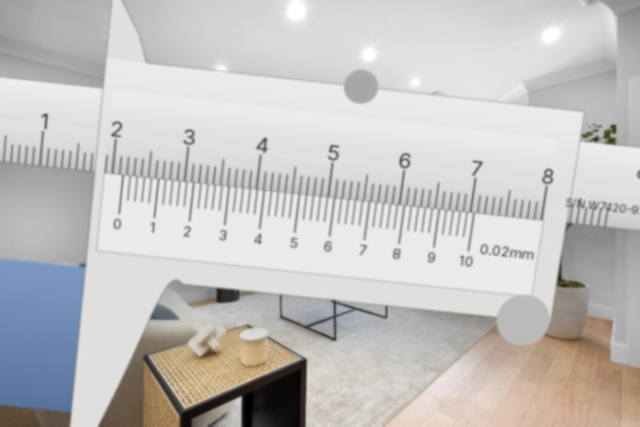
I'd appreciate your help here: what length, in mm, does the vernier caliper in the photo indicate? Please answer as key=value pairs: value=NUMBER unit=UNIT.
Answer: value=21.5 unit=mm
